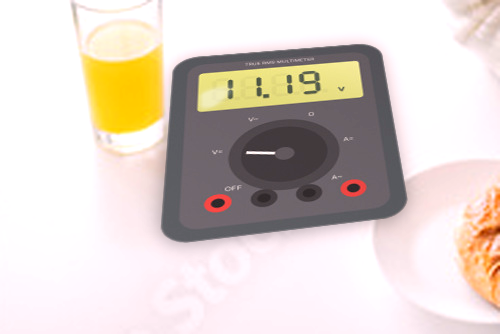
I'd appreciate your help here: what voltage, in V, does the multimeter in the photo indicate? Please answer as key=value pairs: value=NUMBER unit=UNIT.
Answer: value=11.19 unit=V
